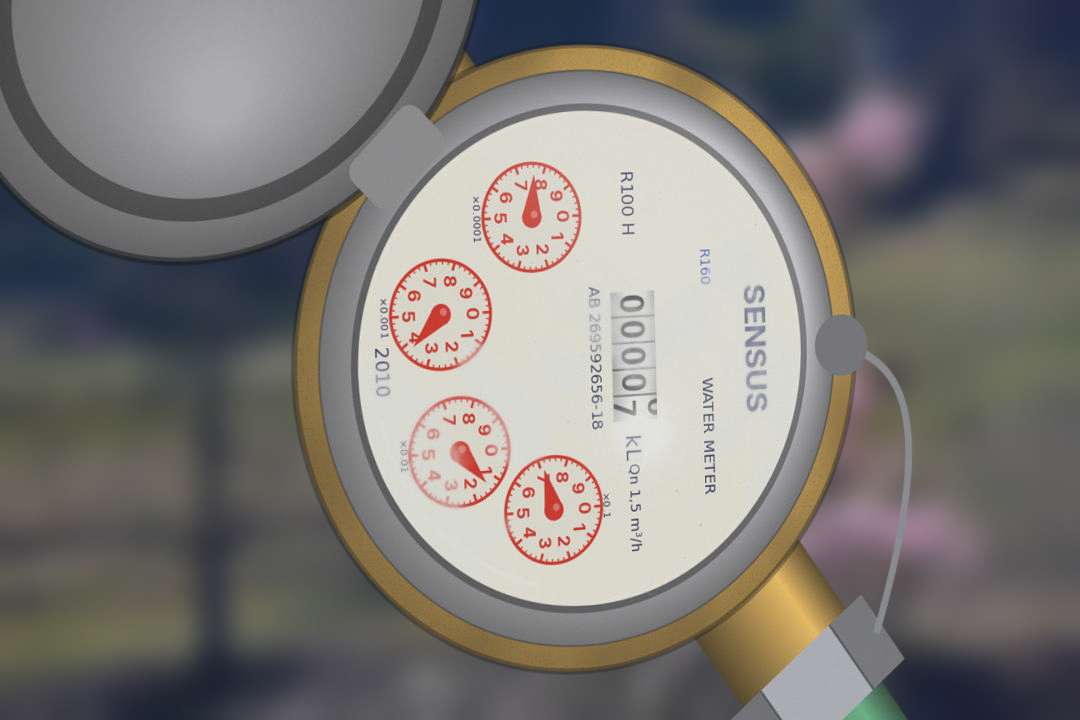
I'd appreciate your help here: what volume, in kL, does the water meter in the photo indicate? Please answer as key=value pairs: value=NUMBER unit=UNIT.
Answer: value=6.7137 unit=kL
